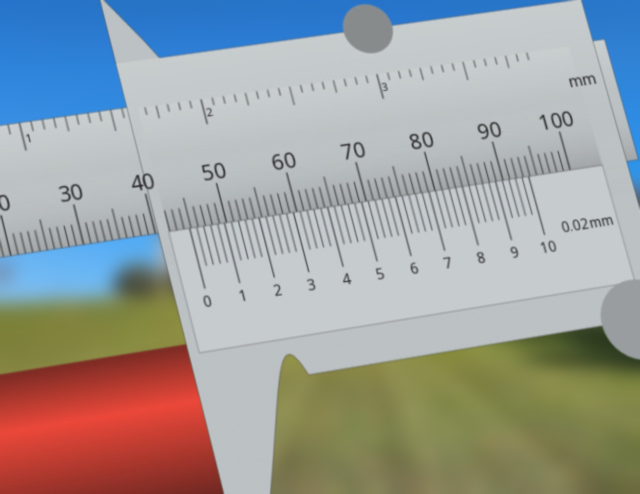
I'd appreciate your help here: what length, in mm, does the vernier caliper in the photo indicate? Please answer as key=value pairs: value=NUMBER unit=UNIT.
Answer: value=44.8 unit=mm
